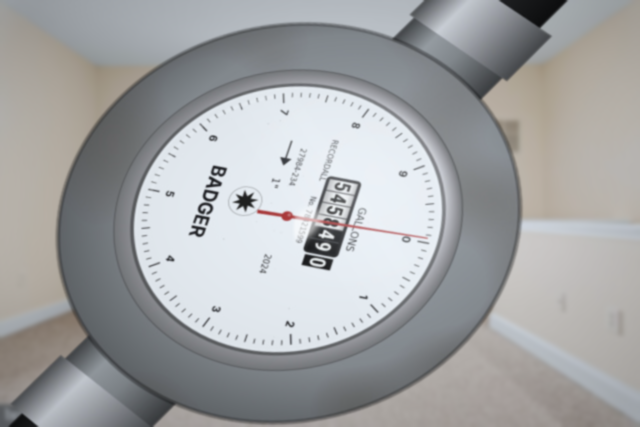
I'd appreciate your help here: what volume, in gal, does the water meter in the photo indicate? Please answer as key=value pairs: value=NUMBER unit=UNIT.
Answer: value=5458489.9 unit=gal
